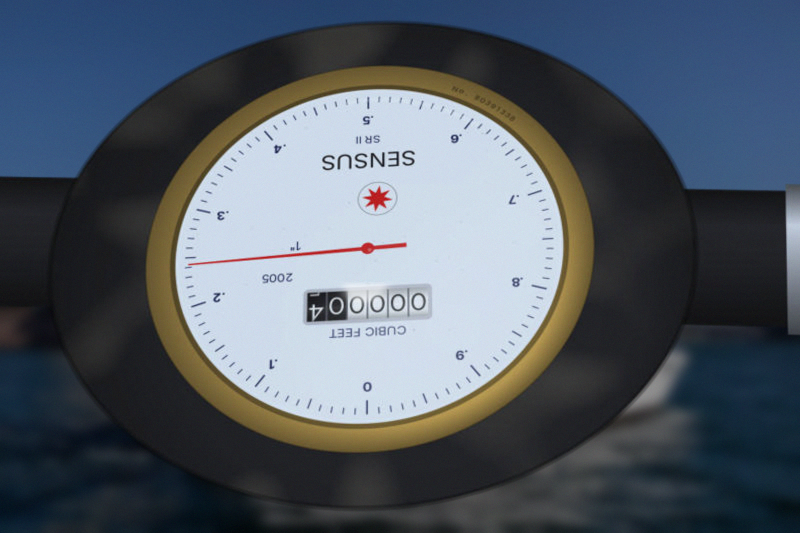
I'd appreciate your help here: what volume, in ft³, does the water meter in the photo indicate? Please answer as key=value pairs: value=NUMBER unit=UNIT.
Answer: value=4.24 unit=ft³
